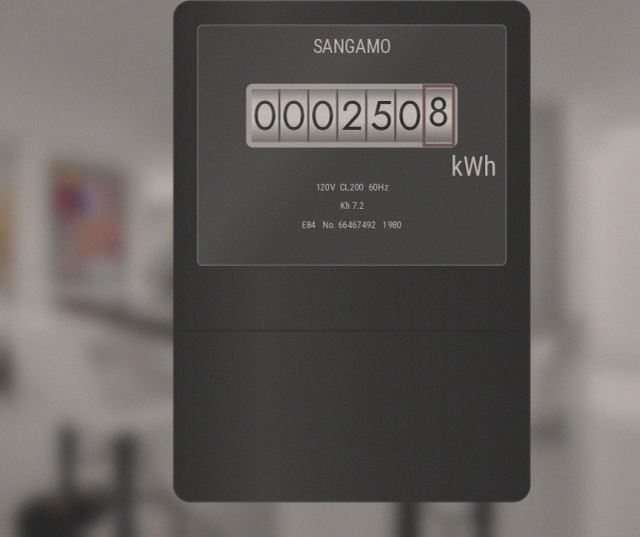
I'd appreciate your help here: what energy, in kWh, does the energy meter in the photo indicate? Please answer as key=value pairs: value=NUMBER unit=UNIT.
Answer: value=250.8 unit=kWh
